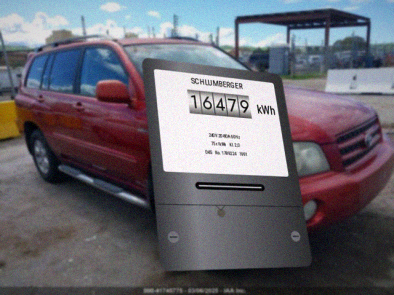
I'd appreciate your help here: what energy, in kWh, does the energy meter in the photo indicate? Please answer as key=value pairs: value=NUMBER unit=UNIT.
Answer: value=16479 unit=kWh
